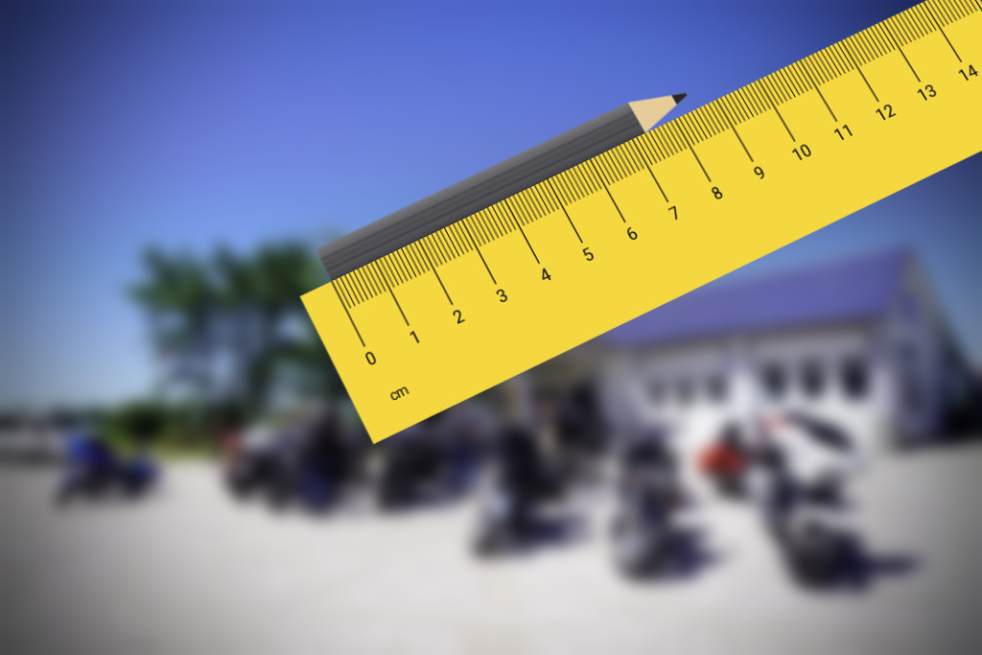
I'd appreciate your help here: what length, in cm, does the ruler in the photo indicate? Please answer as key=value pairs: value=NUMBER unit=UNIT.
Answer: value=8.5 unit=cm
